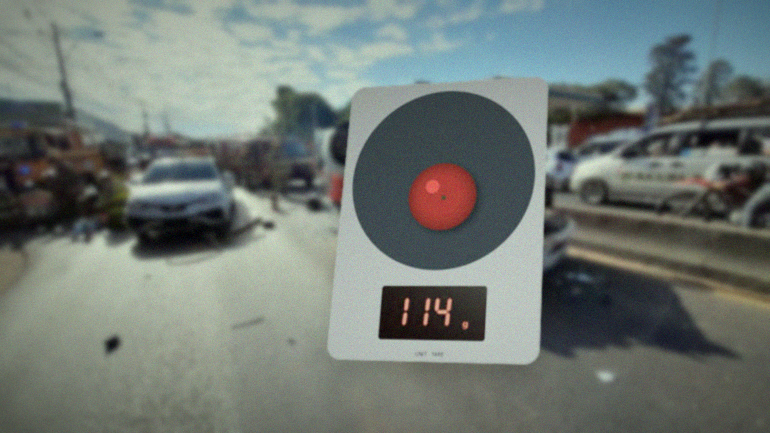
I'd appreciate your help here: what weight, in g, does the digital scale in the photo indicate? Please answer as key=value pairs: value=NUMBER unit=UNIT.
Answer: value=114 unit=g
